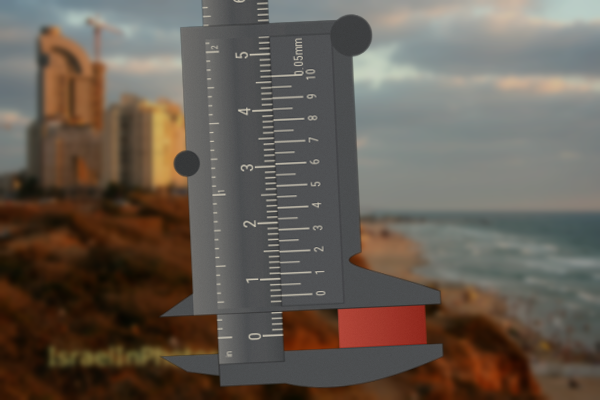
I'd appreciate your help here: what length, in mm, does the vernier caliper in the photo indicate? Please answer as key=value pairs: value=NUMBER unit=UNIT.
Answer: value=7.0 unit=mm
